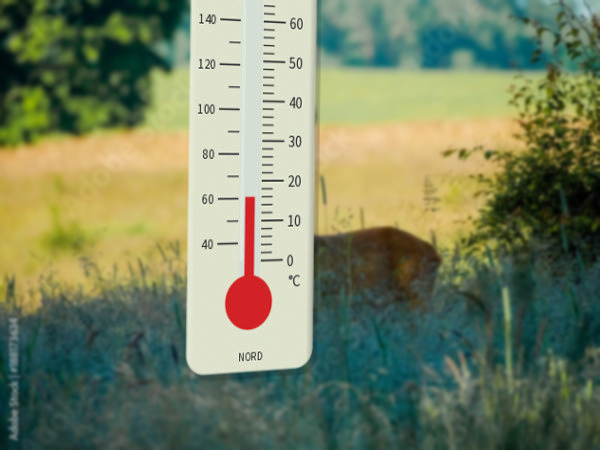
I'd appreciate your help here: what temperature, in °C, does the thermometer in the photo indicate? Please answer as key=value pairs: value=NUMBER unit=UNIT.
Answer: value=16 unit=°C
